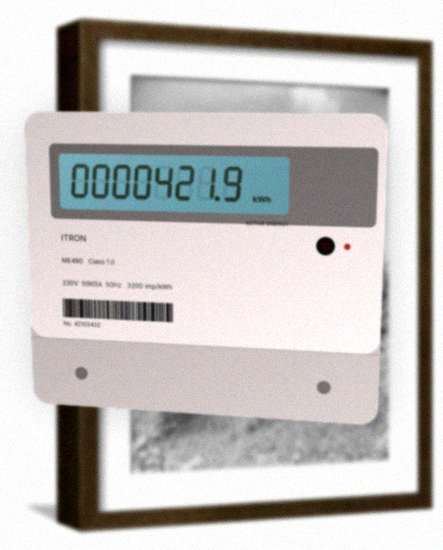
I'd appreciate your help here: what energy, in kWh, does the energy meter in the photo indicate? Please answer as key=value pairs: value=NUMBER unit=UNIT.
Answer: value=421.9 unit=kWh
